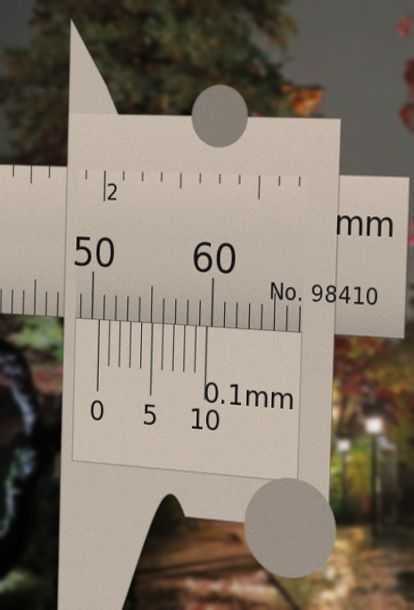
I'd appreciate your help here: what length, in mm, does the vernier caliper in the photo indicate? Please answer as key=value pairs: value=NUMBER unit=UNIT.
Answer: value=50.6 unit=mm
